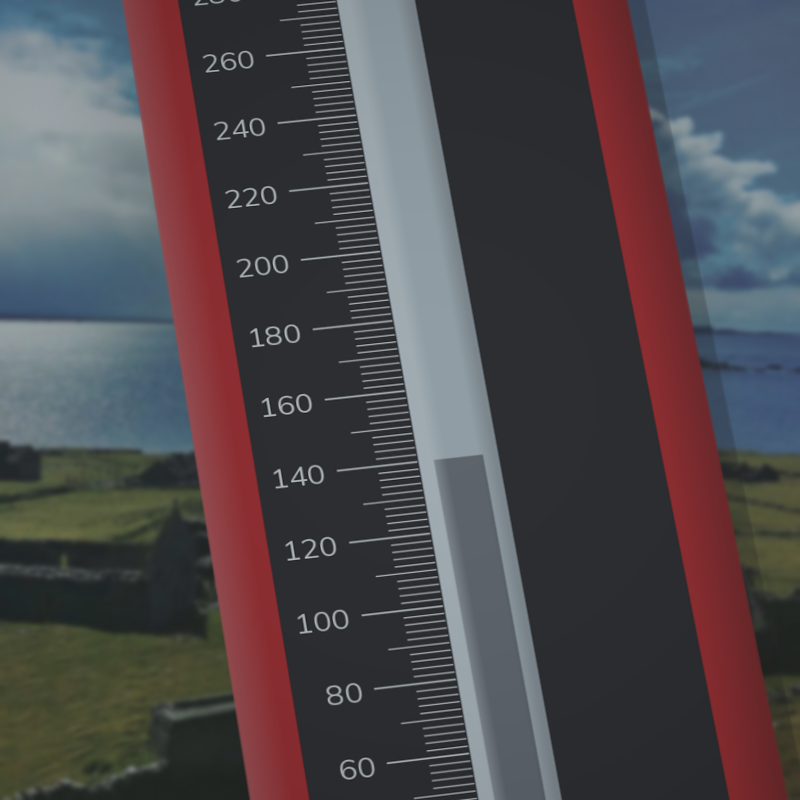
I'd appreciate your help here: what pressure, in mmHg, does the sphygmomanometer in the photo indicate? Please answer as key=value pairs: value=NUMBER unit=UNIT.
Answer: value=140 unit=mmHg
